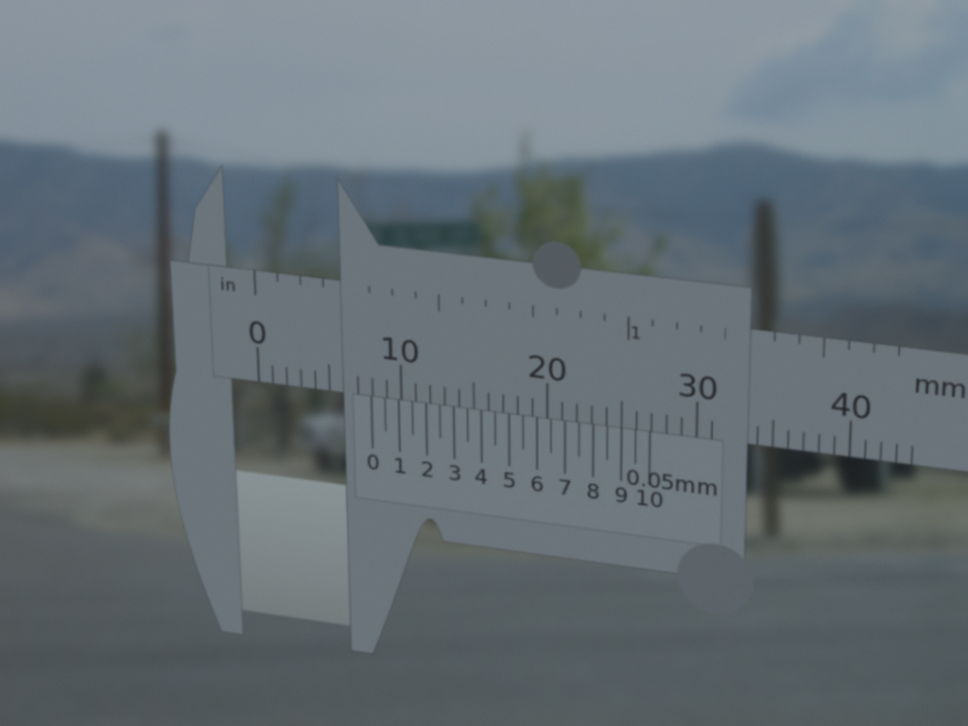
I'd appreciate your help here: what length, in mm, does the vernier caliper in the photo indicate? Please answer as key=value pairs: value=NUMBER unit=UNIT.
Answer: value=7.9 unit=mm
